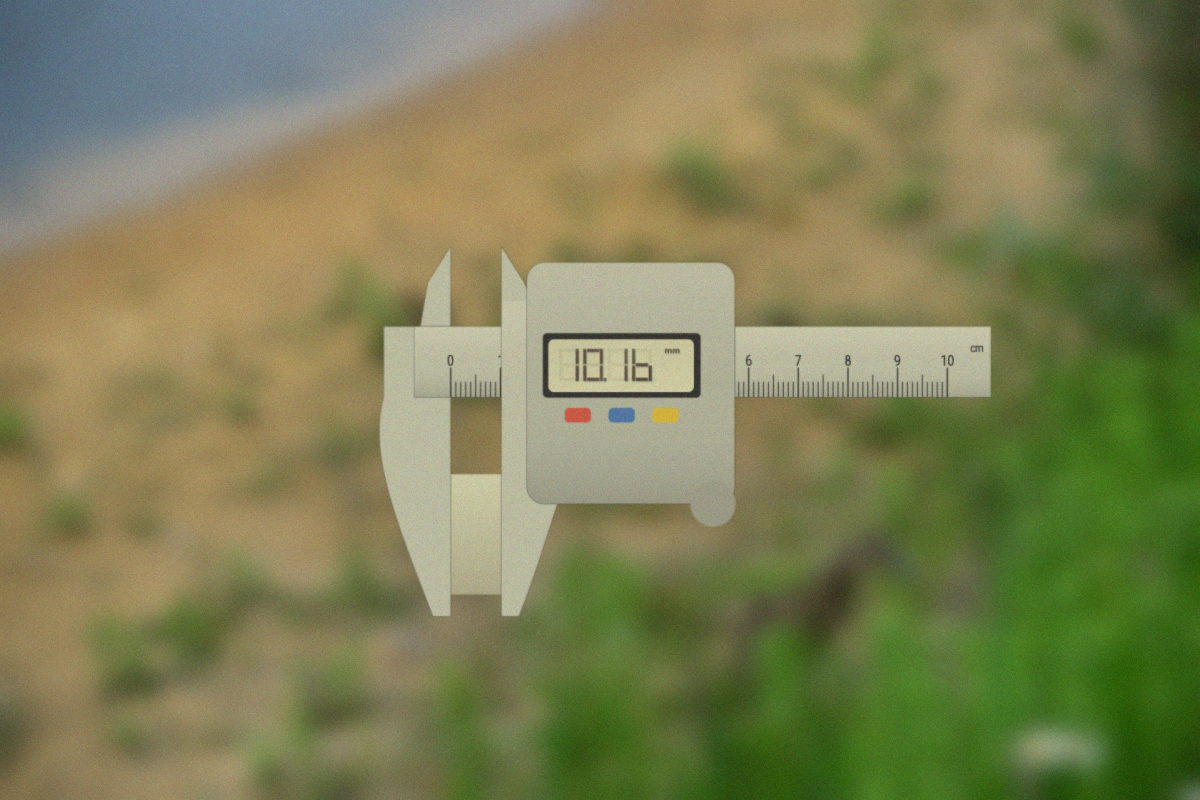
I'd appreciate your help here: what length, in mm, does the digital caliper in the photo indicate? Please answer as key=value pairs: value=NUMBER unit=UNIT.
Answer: value=10.16 unit=mm
